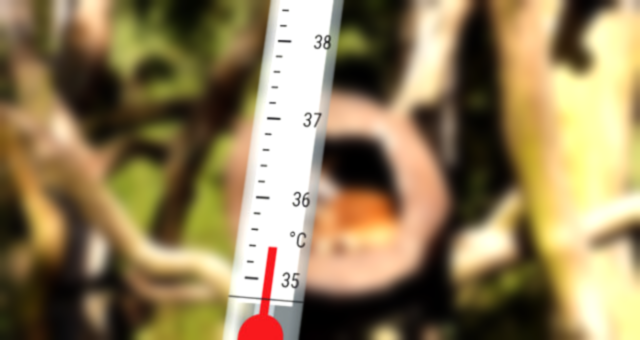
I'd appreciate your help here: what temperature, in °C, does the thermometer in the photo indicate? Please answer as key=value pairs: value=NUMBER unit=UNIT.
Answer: value=35.4 unit=°C
